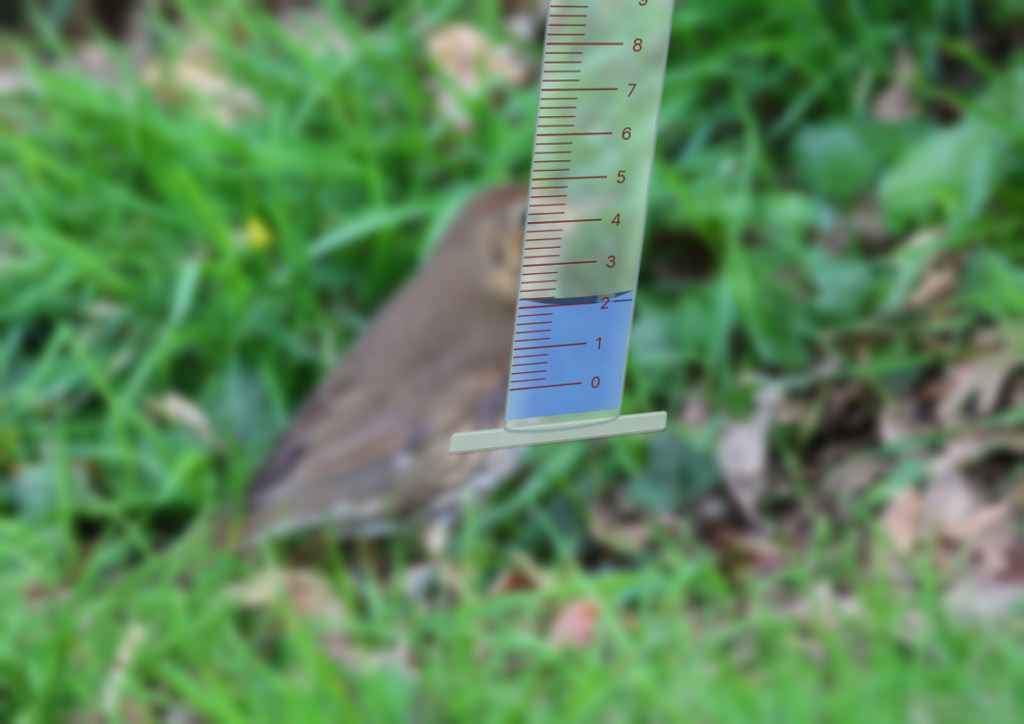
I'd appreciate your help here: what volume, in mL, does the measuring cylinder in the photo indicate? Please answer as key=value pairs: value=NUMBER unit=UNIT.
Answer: value=2 unit=mL
